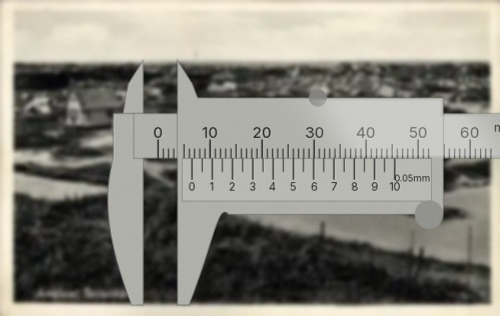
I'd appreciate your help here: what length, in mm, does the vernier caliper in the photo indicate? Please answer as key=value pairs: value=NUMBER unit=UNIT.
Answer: value=6.5 unit=mm
